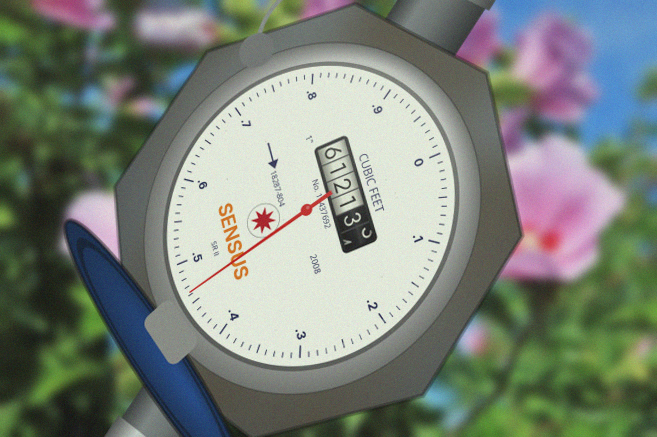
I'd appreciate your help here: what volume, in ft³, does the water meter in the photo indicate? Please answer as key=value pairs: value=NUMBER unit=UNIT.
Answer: value=612133.46 unit=ft³
